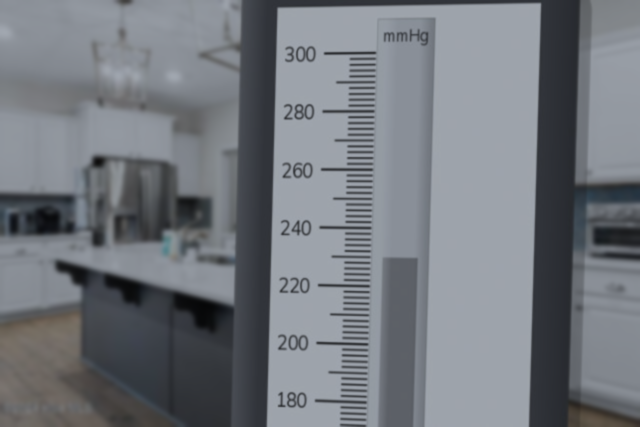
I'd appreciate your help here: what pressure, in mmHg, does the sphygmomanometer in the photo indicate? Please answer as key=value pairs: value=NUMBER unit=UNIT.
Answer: value=230 unit=mmHg
